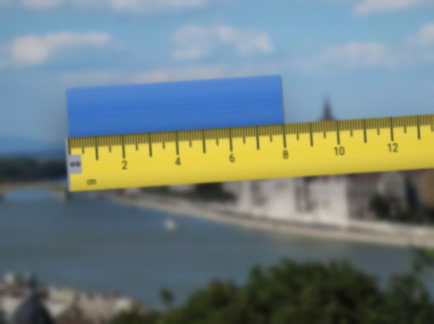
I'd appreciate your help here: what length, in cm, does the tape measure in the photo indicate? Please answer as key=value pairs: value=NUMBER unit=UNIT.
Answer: value=8 unit=cm
